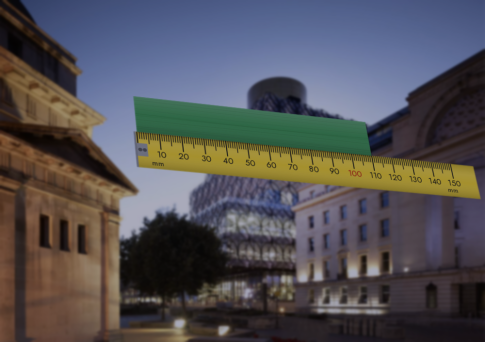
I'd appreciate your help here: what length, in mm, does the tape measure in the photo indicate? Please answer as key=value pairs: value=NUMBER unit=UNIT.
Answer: value=110 unit=mm
